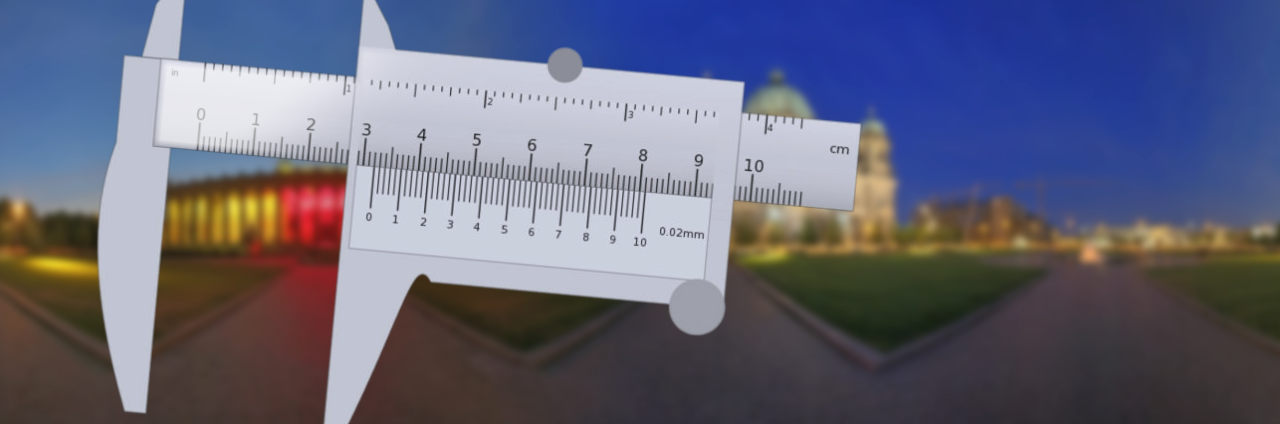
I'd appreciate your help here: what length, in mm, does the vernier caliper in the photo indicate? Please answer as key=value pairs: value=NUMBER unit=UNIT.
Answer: value=32.0 unit=mm
